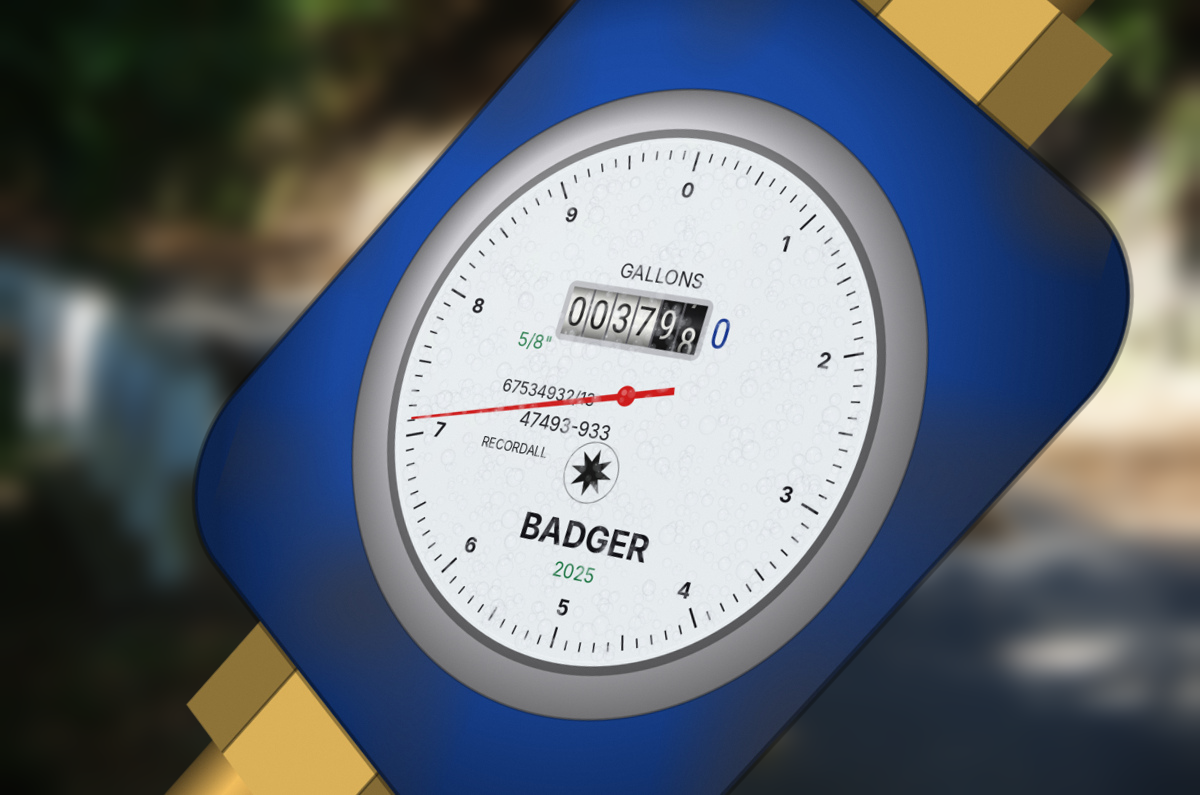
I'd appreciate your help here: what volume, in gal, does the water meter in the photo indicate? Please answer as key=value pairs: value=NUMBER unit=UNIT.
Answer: value=37977.1 unit=gal
